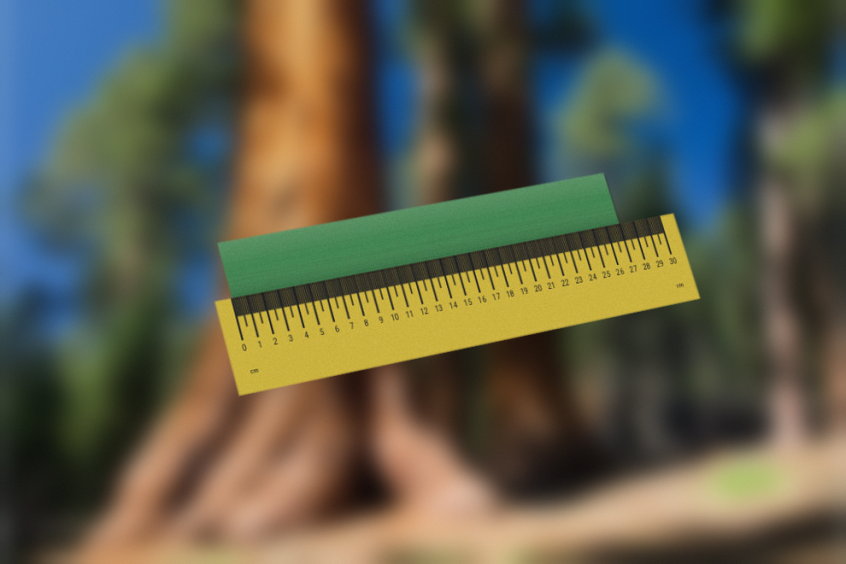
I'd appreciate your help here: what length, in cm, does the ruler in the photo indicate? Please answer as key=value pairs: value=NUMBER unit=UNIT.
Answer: value=27 unit=cm
